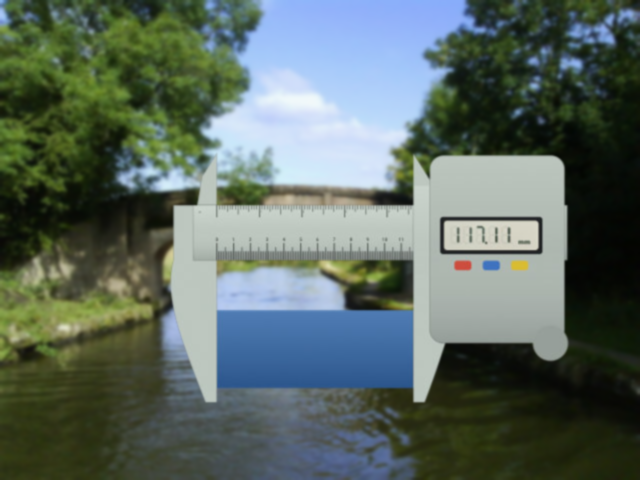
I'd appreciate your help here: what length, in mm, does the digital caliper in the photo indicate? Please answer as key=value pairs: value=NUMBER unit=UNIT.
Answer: value=117.11 unit=mm
